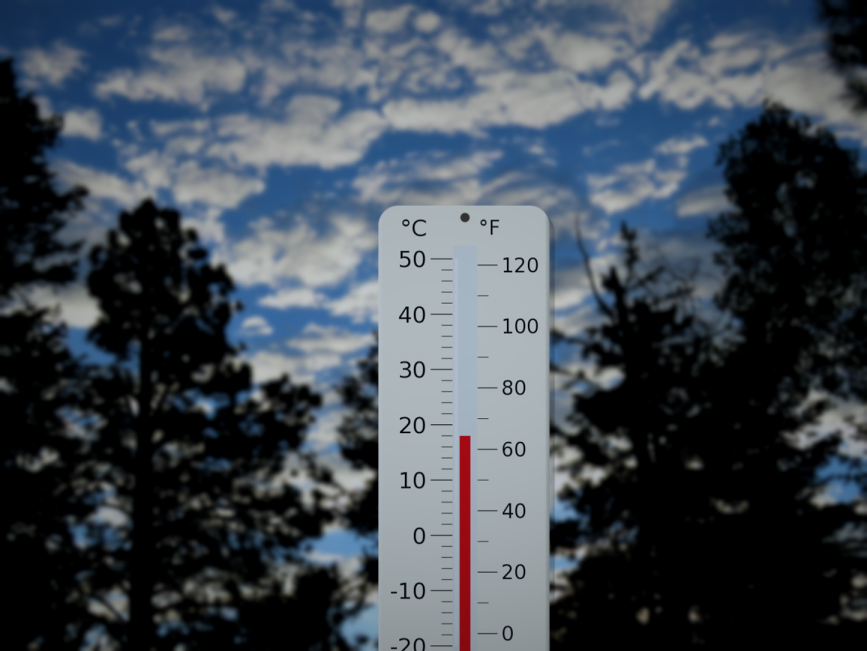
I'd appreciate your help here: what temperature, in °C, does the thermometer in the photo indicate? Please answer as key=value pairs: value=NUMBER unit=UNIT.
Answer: value=18 unit=°C
